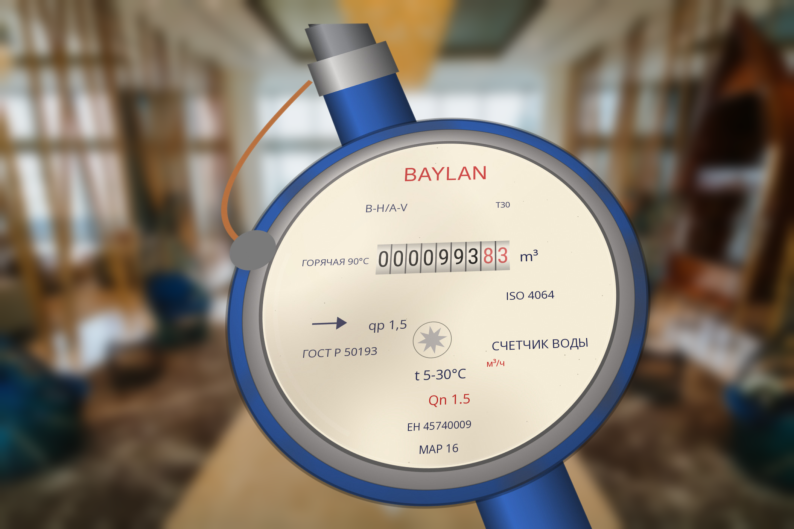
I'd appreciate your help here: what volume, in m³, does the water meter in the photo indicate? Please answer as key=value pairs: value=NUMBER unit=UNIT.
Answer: value=993.83 unit=m³
